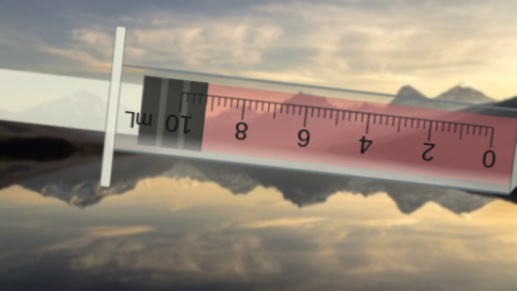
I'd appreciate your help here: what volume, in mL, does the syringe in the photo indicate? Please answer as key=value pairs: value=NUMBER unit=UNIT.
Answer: value=9.2 unit=mL
